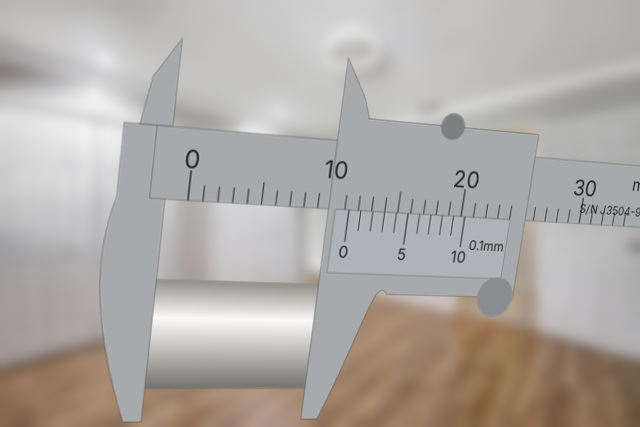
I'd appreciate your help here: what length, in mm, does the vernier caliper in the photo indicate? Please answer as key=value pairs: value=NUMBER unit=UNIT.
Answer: value=11.3 unit=mm
